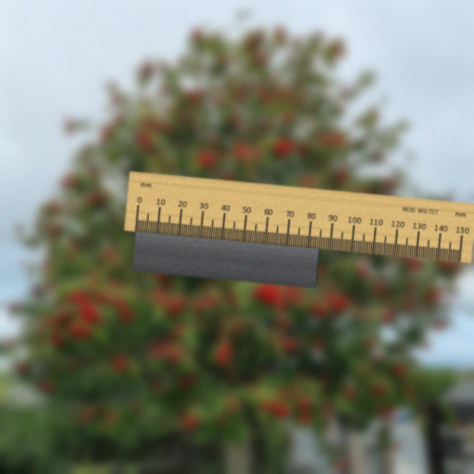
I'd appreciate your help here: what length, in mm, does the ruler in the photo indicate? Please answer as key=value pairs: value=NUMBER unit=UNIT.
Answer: value=85 unit=mm
